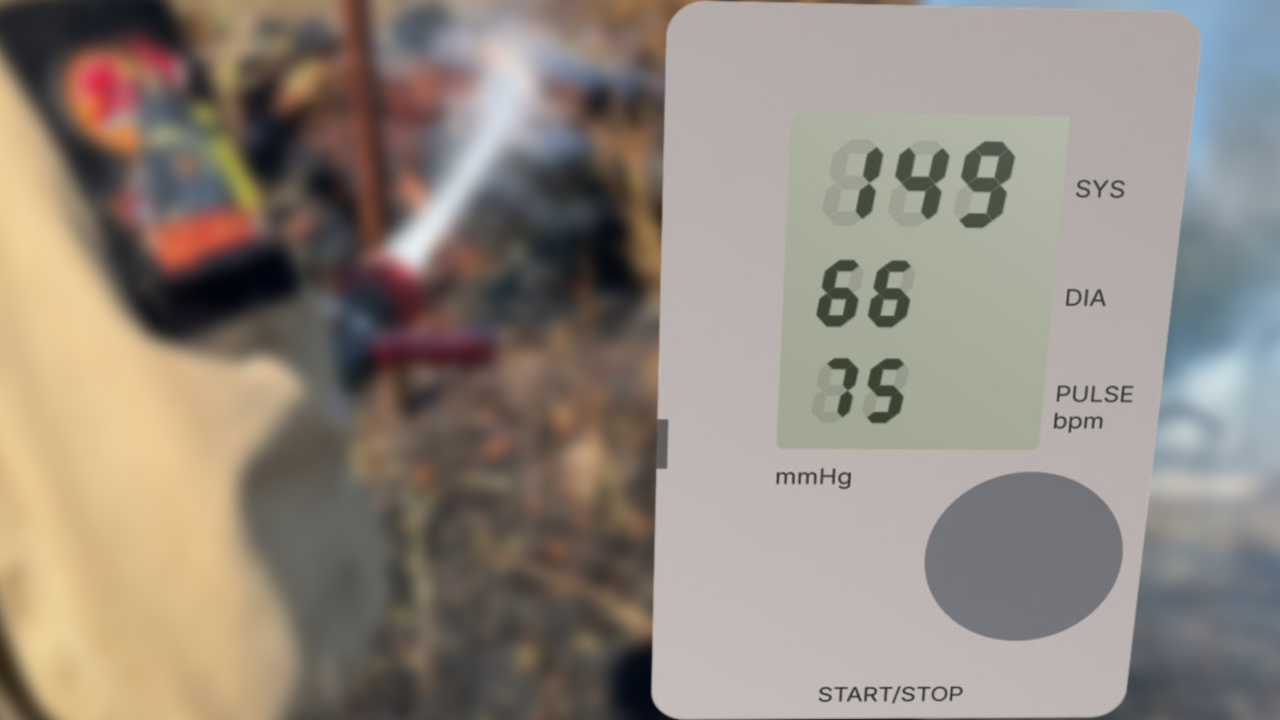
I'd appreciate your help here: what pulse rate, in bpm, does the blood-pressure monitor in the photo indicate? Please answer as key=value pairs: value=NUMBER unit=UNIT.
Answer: value=75 unit=bpm
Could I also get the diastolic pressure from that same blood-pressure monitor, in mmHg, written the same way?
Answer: value=66 unit=mmHg
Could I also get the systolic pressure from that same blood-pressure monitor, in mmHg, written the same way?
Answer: value=149 unit=mmHg
